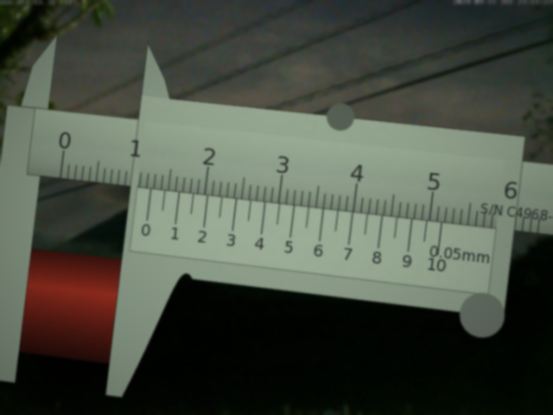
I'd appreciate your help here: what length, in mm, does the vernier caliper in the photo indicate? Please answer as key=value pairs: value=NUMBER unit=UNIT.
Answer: value=12.6 unit=mm
